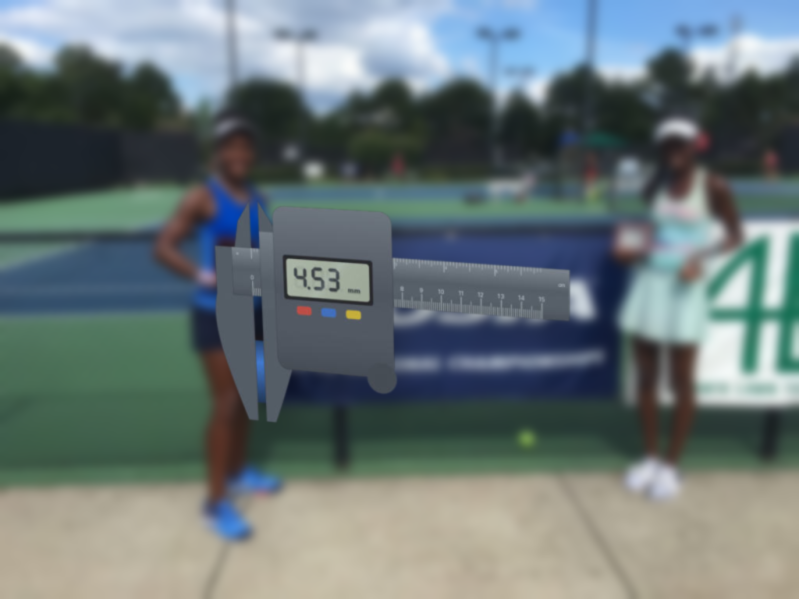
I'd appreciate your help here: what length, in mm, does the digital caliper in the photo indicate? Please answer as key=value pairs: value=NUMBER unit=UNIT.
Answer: value=4.53 unit=mm
